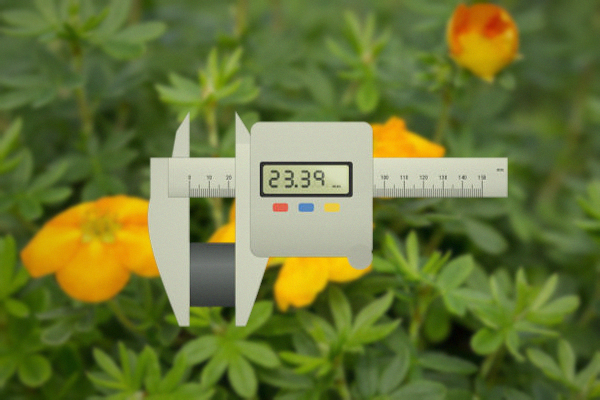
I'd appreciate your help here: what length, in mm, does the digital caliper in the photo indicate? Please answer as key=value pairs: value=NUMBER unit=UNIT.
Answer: value=23.39 unit=mm
